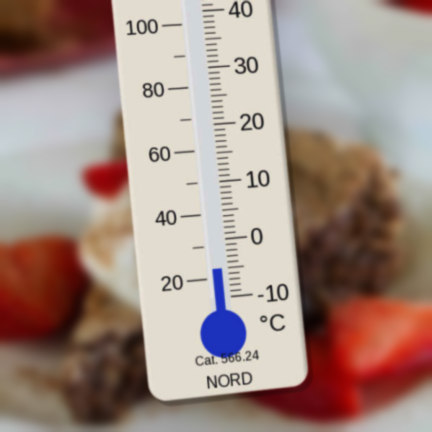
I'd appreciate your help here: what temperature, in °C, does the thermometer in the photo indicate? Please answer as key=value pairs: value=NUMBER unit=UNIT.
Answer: value=-5 unit=°C
